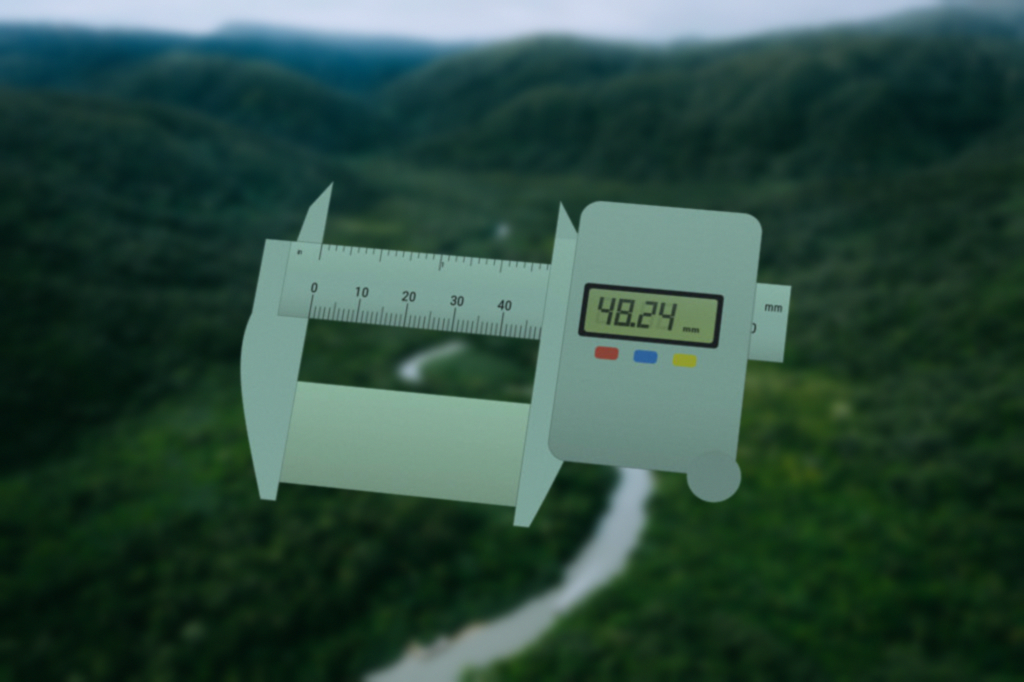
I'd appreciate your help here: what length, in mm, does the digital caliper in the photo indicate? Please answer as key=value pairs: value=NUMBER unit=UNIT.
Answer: value=48.24 unit=mm
